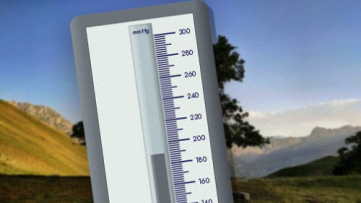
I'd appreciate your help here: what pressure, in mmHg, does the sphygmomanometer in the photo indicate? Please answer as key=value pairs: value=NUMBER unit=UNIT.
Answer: value=190 unit=mmHg
